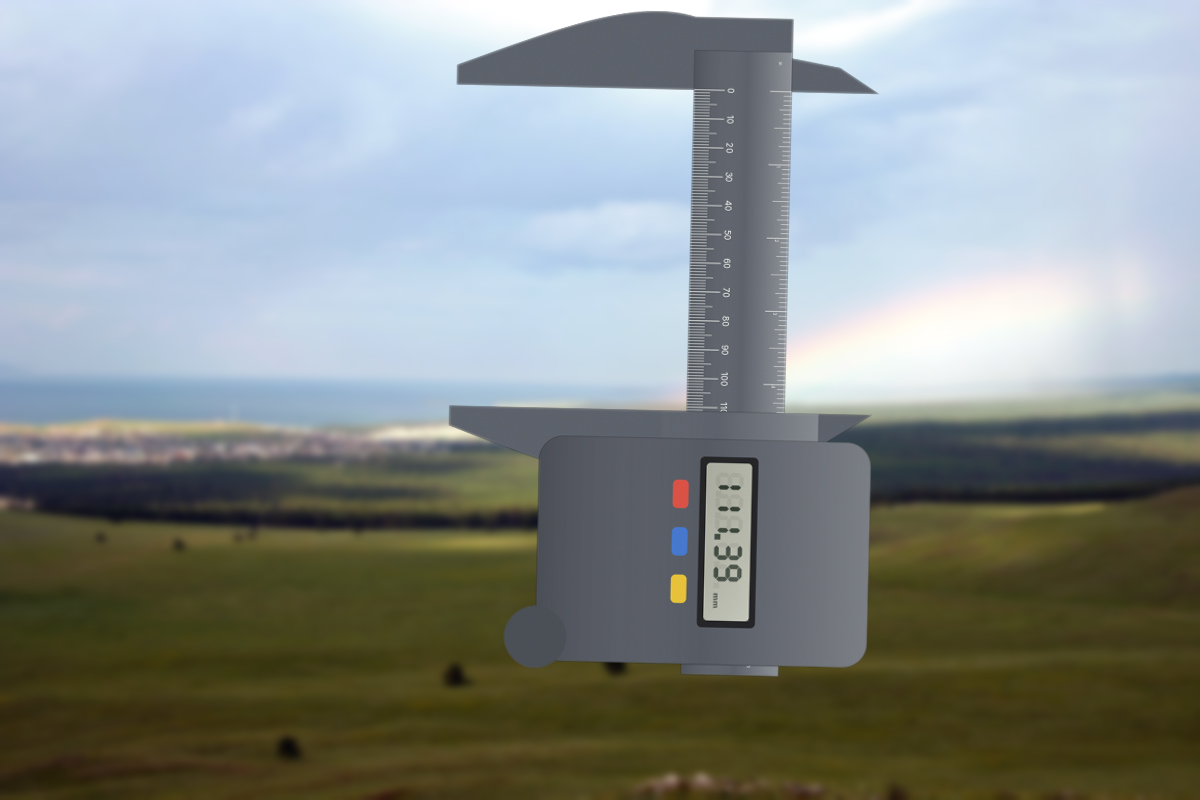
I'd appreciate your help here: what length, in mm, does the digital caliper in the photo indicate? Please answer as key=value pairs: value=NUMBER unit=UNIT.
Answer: value=111.39 unit=mm
